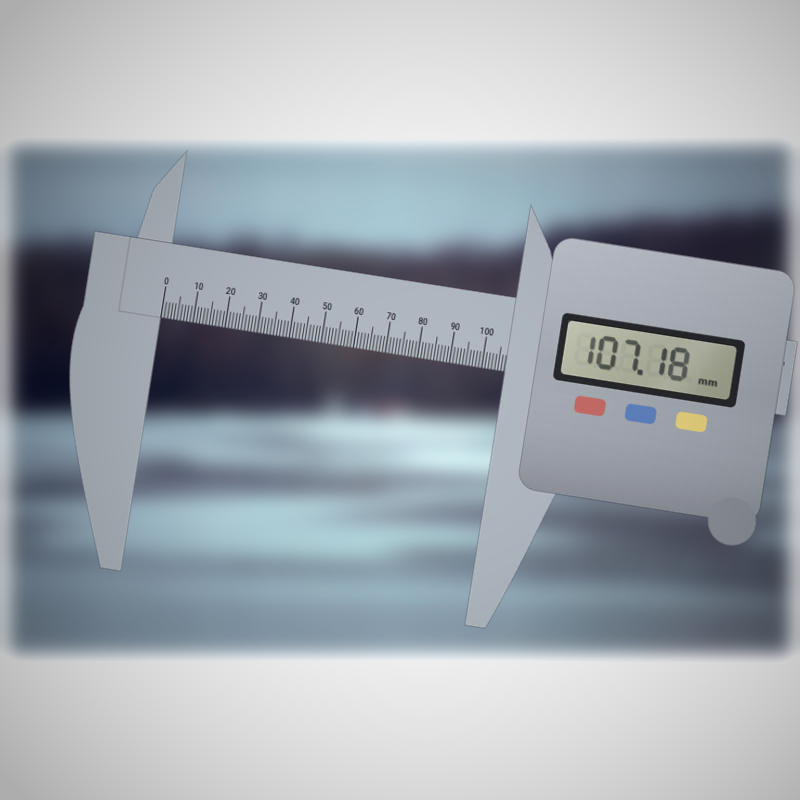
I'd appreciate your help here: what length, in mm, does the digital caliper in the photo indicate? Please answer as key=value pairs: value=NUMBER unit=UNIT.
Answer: value=107.18 unit=mm
